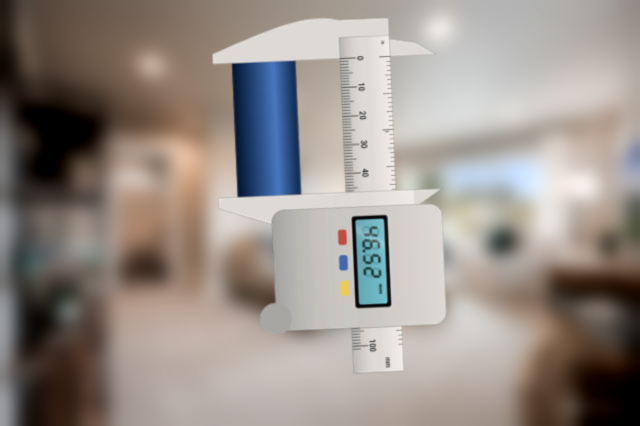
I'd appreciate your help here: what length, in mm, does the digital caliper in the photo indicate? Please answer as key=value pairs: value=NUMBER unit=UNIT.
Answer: value=46.52 unit=mm
